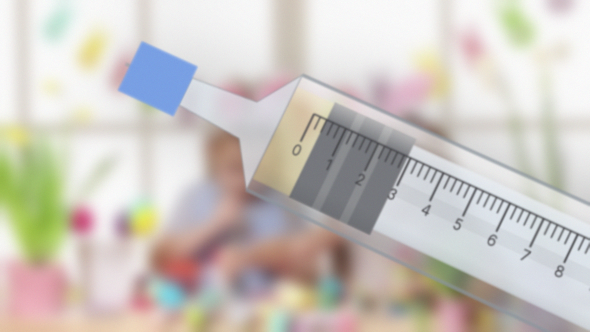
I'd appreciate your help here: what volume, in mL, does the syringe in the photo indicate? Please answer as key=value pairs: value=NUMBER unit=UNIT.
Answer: value=0.4 unit=mL
